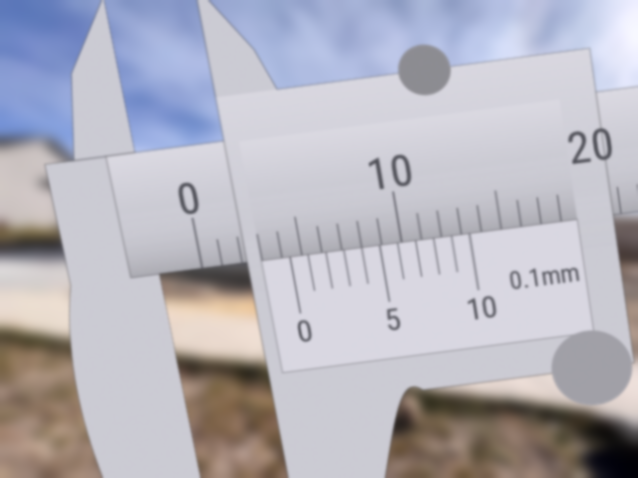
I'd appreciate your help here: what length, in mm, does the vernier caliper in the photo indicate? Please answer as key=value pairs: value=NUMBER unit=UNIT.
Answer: value=4.4 unit=mm
